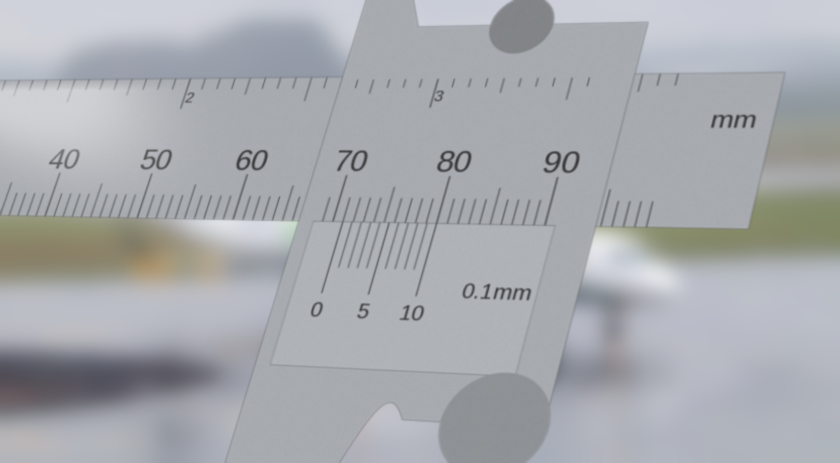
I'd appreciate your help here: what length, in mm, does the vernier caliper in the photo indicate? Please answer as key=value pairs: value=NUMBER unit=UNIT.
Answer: value=71.0 unit=mm
